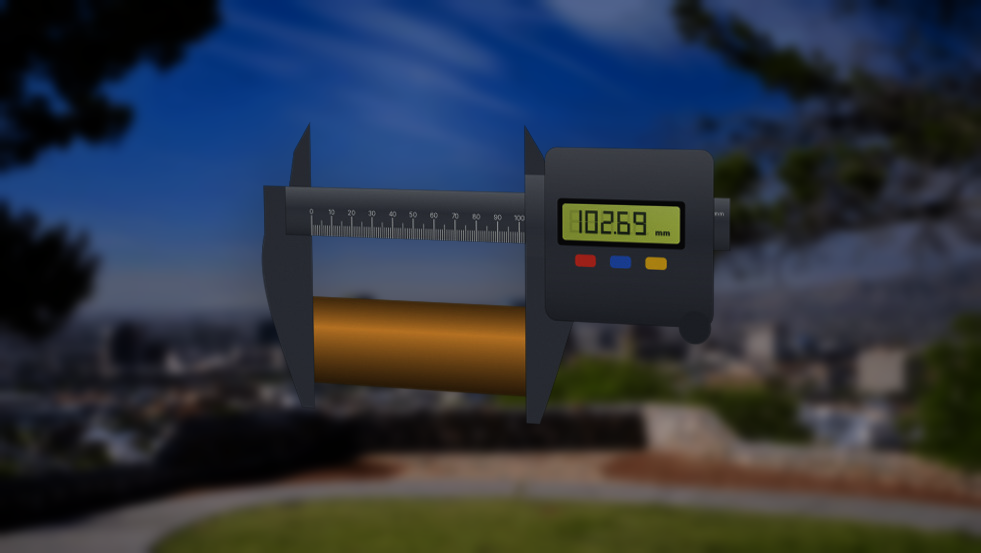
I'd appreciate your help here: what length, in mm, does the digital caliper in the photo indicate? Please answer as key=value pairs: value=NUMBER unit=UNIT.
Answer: value=102.69 unit=mm
